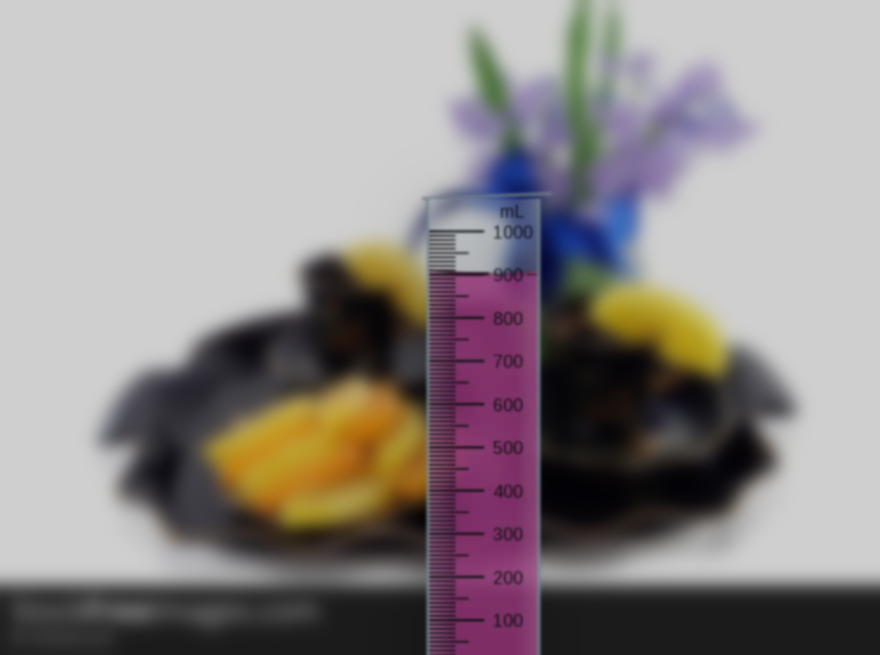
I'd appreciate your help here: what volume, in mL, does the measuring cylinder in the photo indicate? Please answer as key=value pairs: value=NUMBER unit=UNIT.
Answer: value=900 unit=mL
